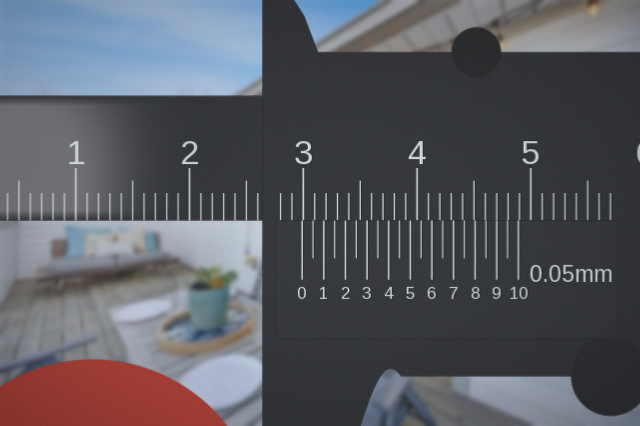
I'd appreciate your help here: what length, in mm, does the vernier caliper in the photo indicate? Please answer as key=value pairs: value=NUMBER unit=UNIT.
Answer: value=29.9 unit=mm
